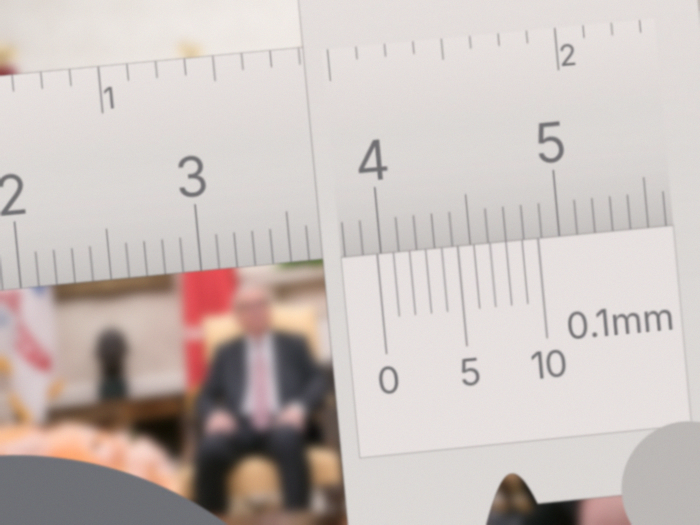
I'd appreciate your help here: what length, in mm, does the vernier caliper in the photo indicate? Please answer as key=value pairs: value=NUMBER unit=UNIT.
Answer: value=39.8 unit=mm
